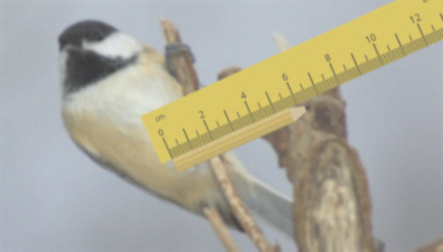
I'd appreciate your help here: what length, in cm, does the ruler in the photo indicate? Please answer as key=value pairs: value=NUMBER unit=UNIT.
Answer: value=6.5 unit=cm
